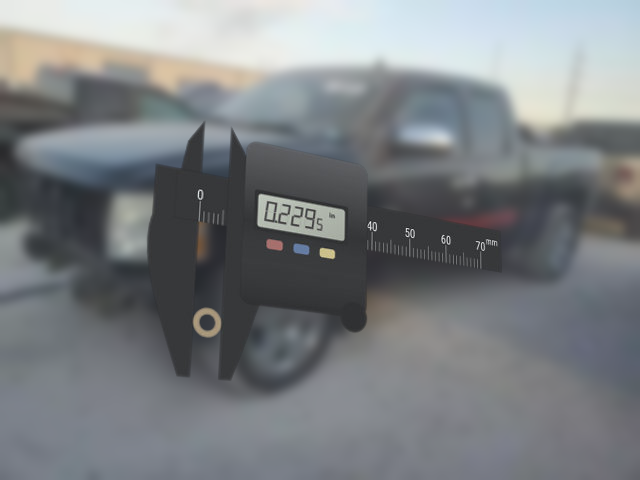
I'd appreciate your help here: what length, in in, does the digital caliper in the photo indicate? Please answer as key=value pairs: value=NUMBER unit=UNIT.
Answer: value=0.2295 unit=in
